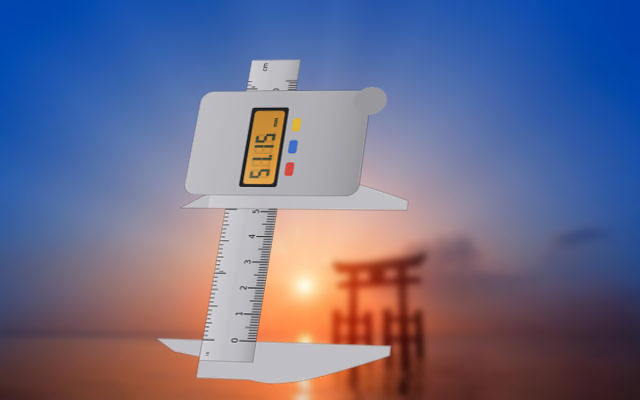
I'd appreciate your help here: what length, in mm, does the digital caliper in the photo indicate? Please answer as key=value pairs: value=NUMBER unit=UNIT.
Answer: value=51.15 unit=mm
